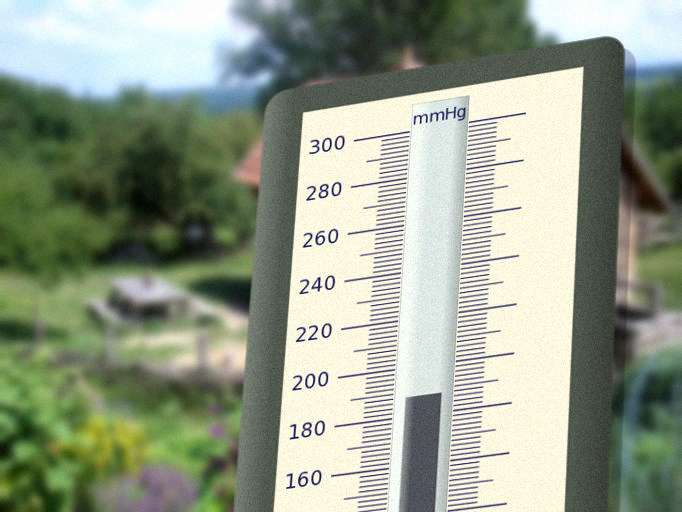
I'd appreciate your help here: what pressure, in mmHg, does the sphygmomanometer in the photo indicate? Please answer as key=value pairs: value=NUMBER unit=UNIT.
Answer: value=188 unit=mmHg
